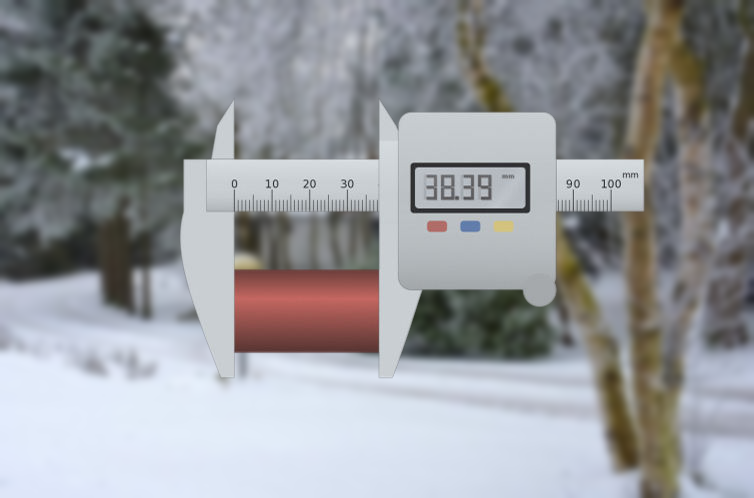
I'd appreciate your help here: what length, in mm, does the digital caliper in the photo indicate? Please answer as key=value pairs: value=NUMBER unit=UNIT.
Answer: value=38.39 unit=mm
